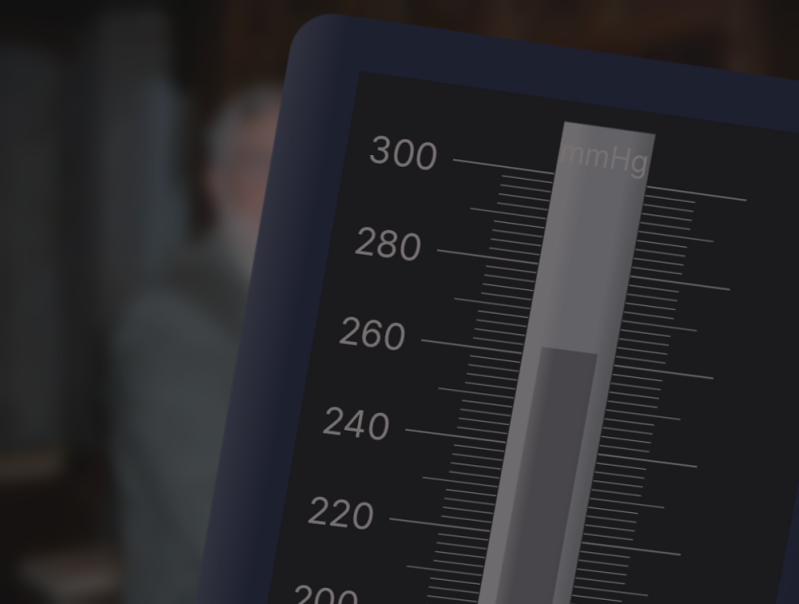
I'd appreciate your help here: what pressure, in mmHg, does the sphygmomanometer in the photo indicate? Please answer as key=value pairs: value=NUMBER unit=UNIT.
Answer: value=262 unit=mmHg
